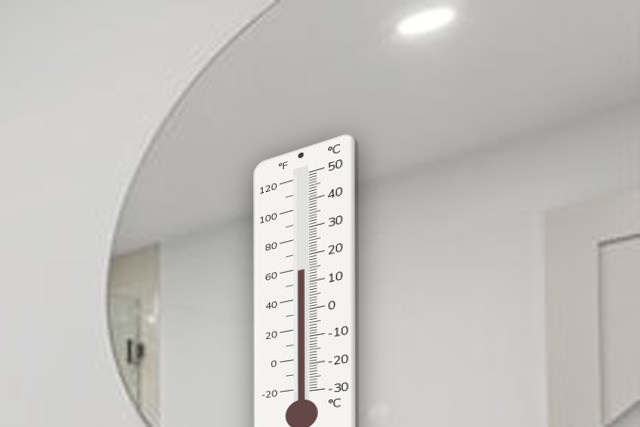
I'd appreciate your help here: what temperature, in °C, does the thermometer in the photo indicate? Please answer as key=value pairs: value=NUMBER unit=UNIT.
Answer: value=15 unit=°C
